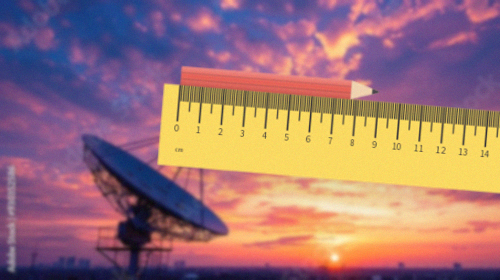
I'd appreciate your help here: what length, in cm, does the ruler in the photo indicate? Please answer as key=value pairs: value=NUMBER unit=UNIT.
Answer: value=9 unit=cm
